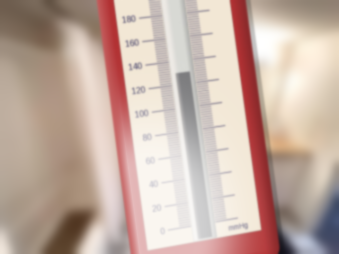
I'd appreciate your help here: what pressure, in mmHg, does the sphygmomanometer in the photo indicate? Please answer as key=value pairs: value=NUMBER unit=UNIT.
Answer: value=130 unit=mmHg
